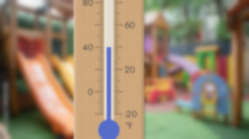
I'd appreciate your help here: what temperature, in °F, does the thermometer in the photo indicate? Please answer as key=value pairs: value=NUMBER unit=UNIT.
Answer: value=40 unit=°F
